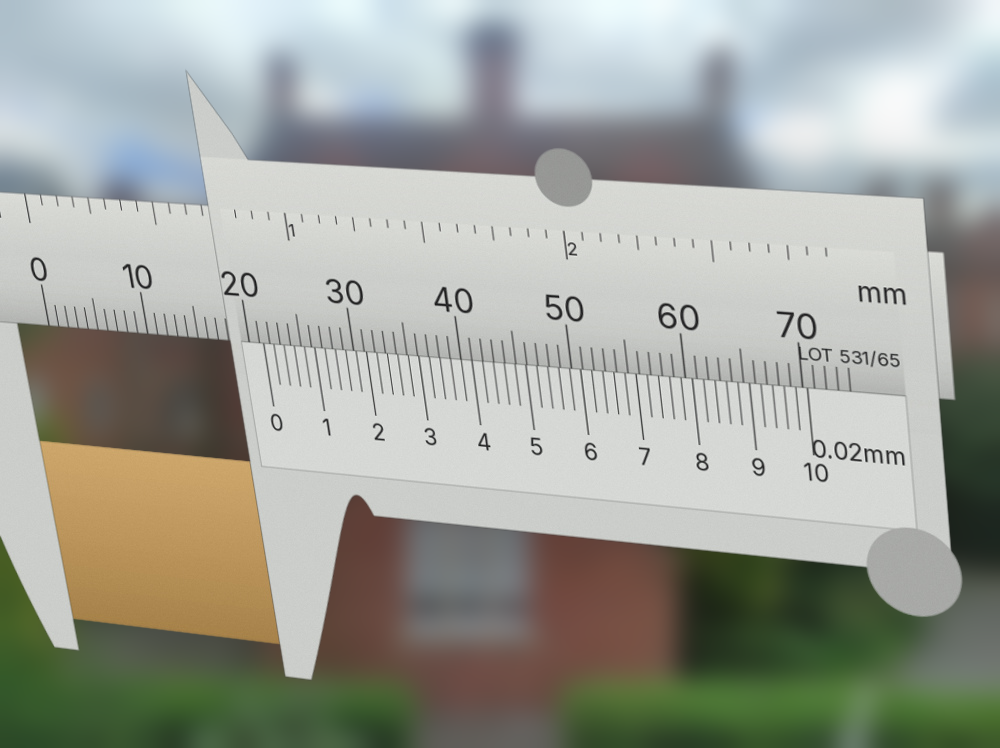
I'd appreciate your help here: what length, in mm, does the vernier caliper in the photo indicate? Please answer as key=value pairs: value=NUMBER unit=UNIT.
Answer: value=21.4 unit=mm
